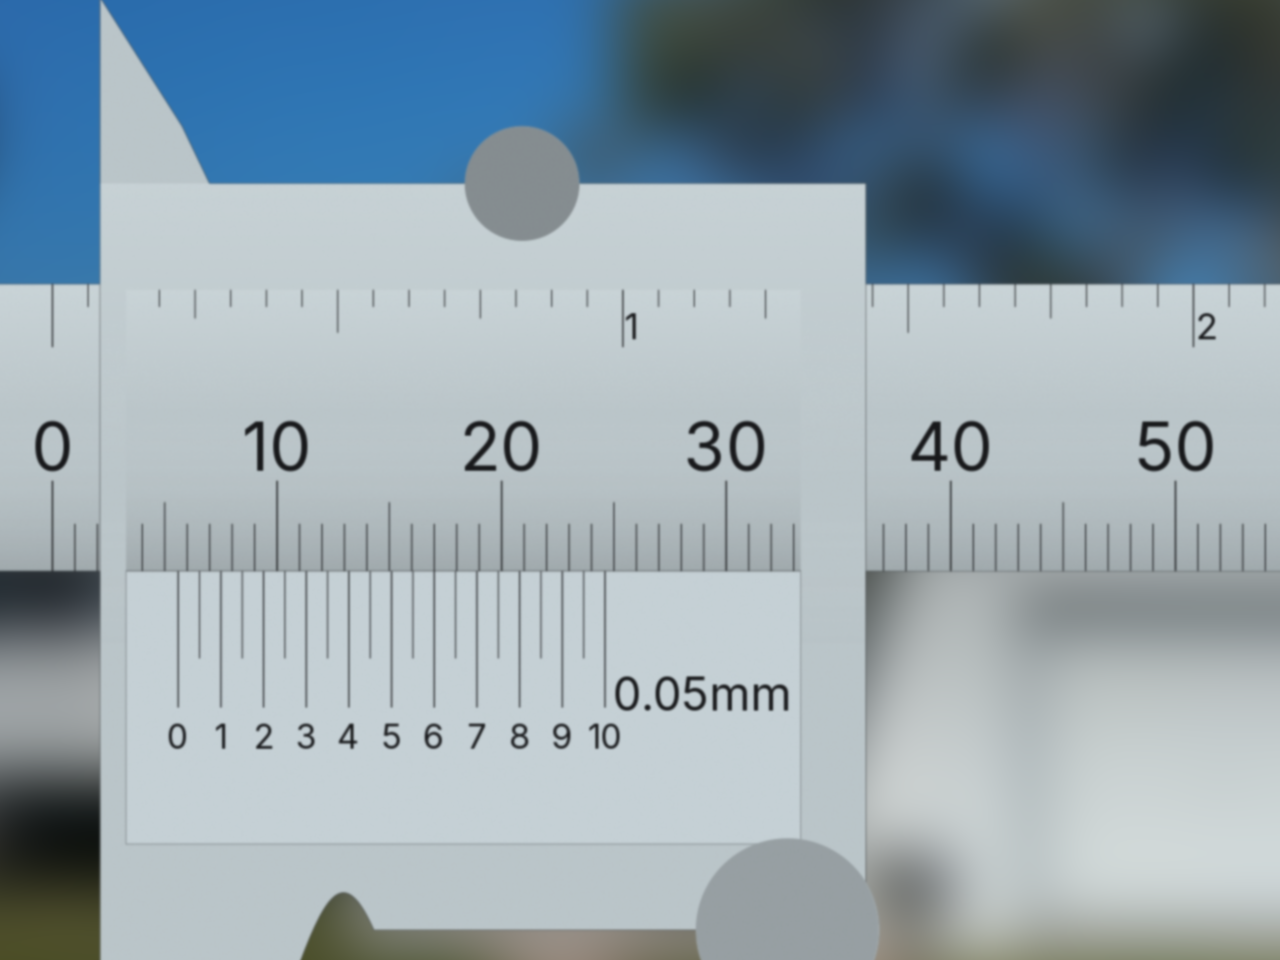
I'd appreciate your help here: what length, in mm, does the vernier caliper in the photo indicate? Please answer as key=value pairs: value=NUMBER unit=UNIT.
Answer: value=5.6 unit=mm
